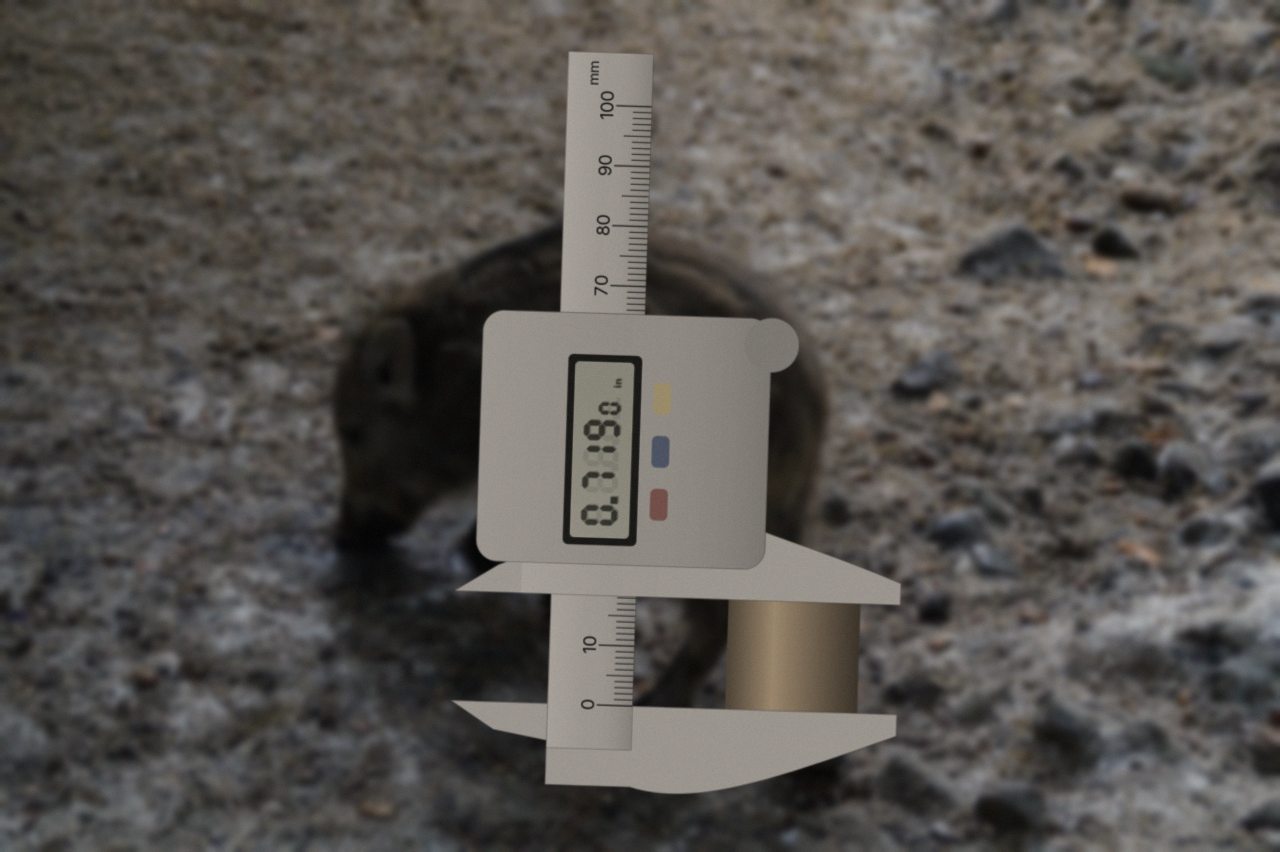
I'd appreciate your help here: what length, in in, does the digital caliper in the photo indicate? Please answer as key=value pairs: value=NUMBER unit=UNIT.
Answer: value=0.7190 unit=in
